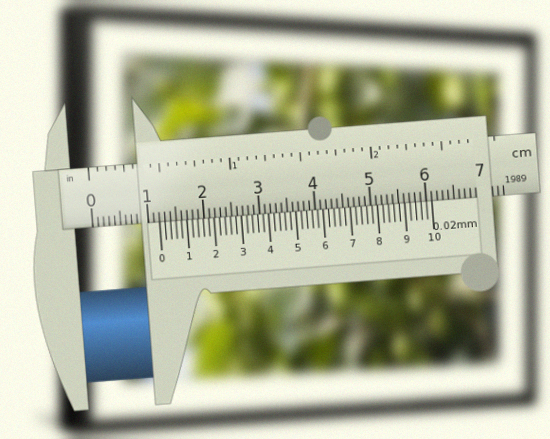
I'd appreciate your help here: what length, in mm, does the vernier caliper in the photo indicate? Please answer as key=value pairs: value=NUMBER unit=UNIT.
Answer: value=12.0 unit=mm
